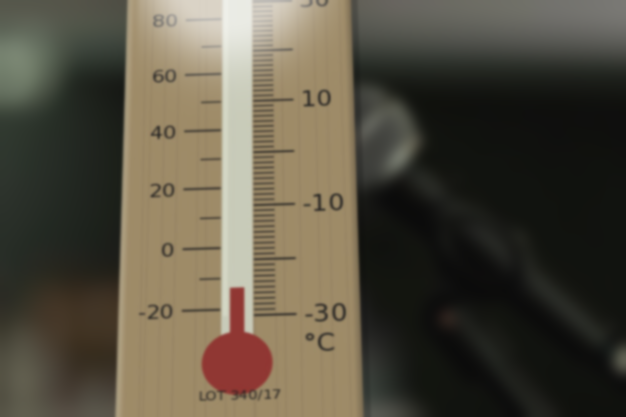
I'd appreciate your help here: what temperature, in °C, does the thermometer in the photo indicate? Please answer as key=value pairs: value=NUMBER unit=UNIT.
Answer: value=-25 unit=°C
